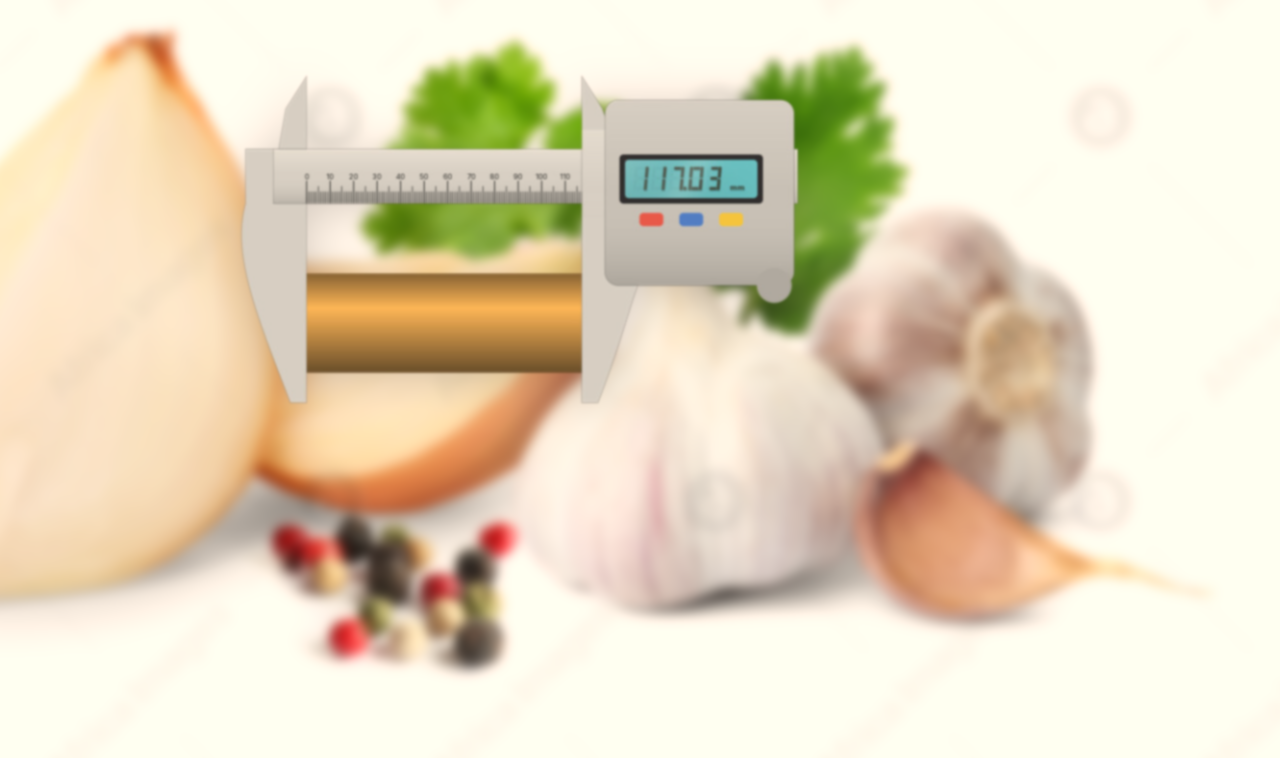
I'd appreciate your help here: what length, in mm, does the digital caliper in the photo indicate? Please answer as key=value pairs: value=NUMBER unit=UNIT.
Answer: value=117.03 unit=mm
